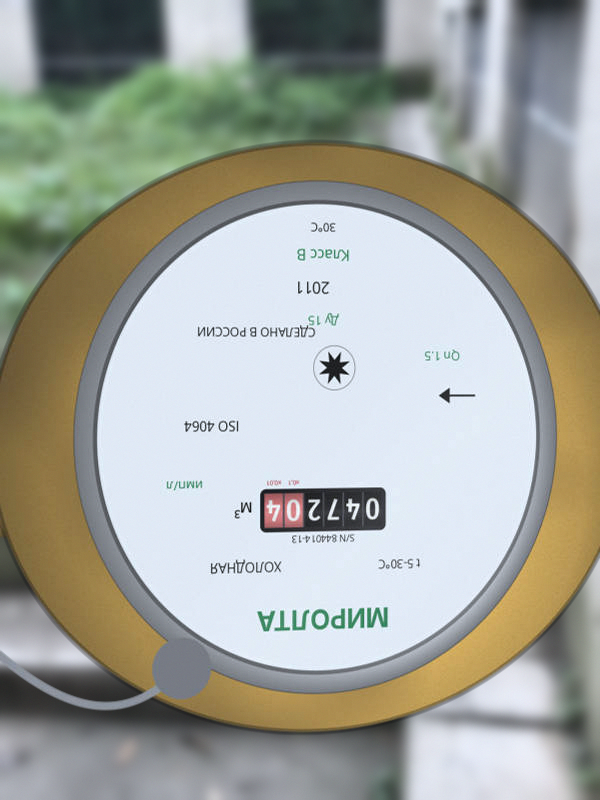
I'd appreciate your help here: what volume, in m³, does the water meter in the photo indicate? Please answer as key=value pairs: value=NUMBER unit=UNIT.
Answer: value=472.04 unit=m³
